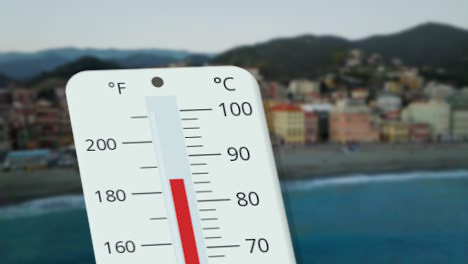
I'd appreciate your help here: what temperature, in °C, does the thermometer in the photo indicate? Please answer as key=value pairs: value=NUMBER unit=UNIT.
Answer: value=85 unit=°C
